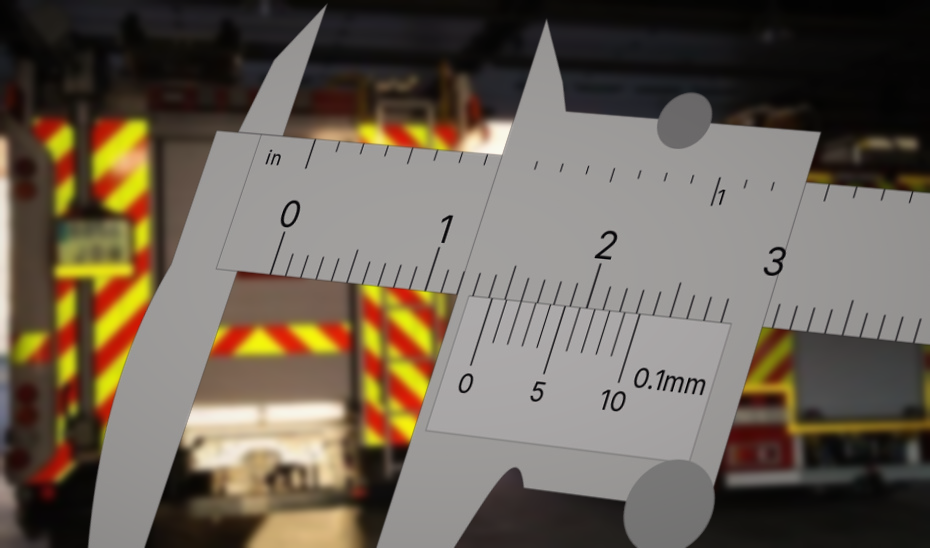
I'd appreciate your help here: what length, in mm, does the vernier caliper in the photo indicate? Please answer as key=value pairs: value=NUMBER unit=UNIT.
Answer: value=14.2 unit=mm
